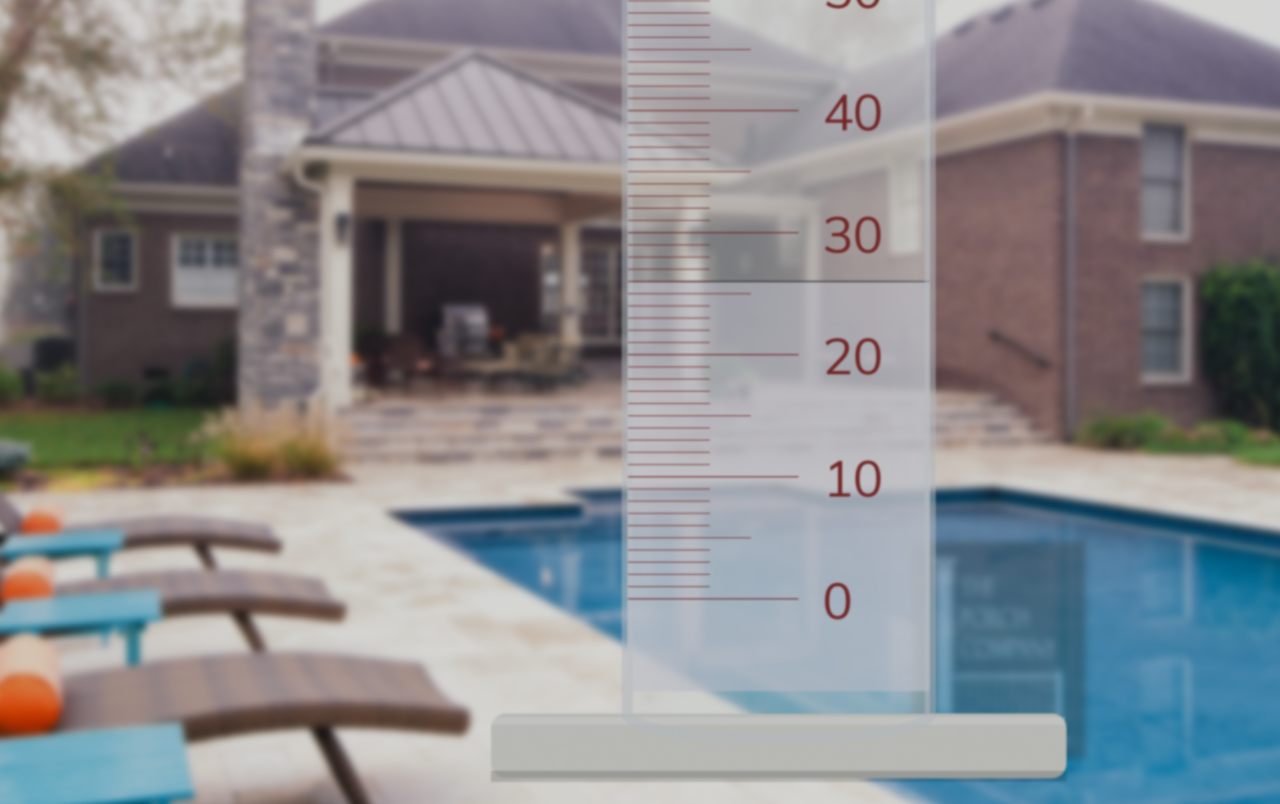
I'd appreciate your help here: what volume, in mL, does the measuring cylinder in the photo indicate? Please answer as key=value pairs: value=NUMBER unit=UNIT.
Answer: value=26 unit=mL
